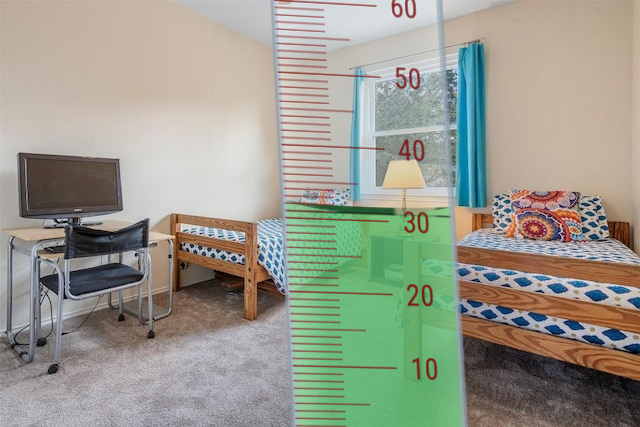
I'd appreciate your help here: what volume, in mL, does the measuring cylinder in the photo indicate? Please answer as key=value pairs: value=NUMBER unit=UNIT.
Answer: value=31 unit=mL
